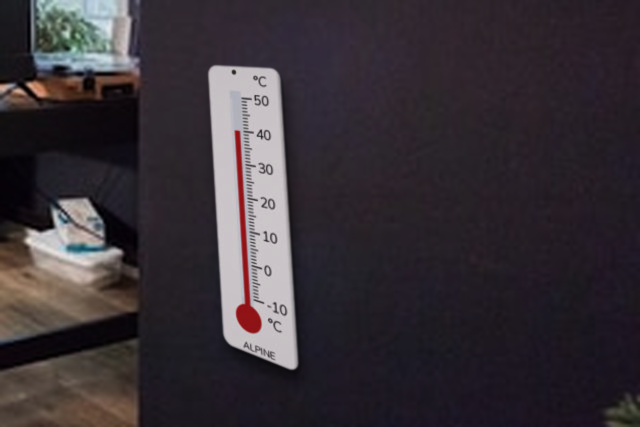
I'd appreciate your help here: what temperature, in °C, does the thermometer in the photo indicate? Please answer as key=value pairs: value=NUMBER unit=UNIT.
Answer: value=40 unit=°C
